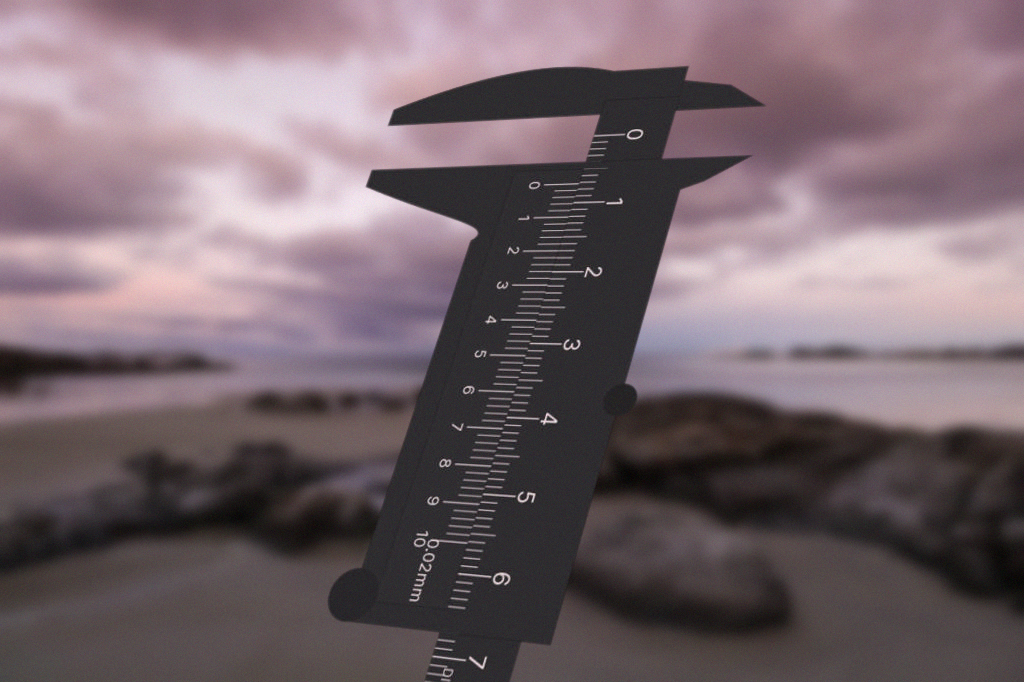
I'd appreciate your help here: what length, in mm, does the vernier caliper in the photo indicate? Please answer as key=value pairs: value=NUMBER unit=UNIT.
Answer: value=7.2 unit=mm
